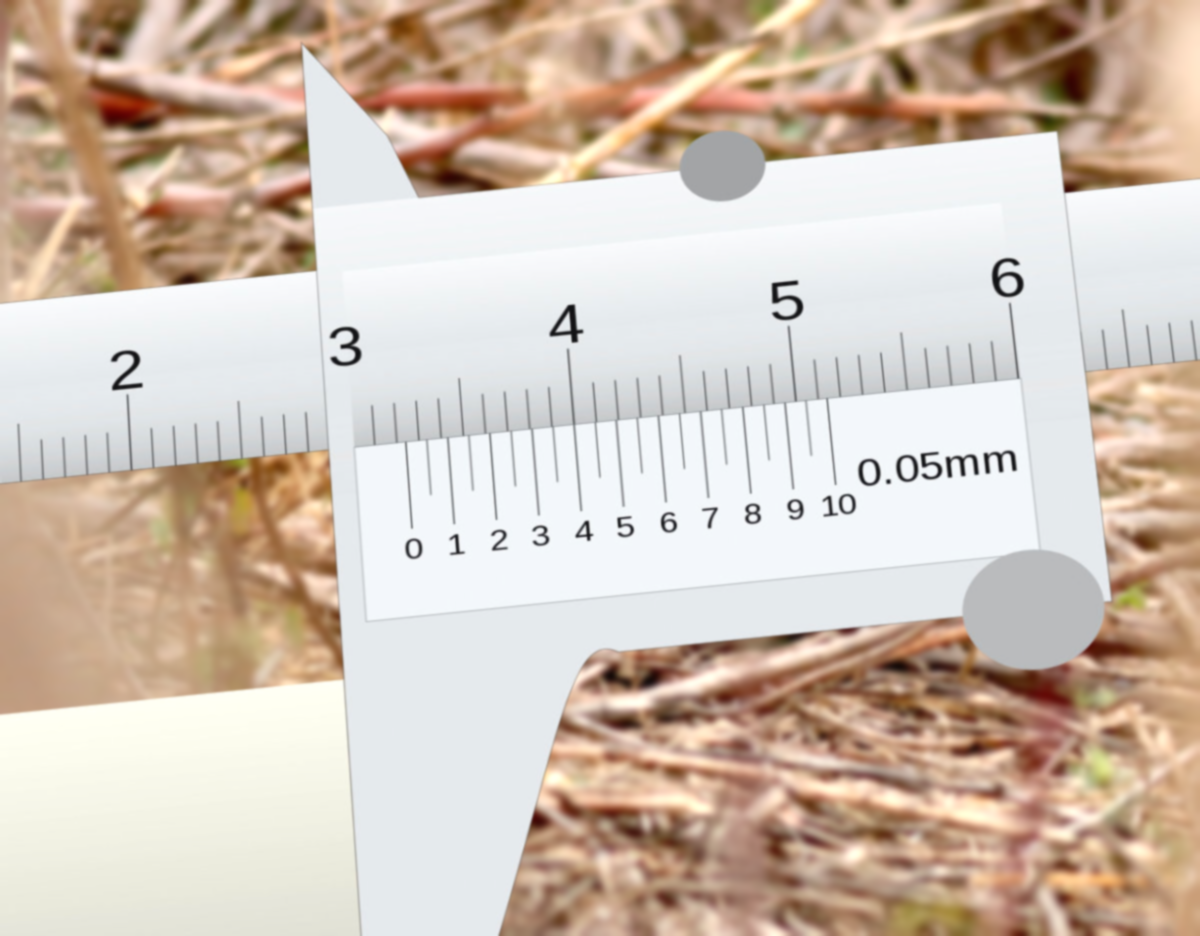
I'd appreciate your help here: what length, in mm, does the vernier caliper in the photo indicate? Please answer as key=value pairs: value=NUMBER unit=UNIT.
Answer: value=32.4 unit=mm
